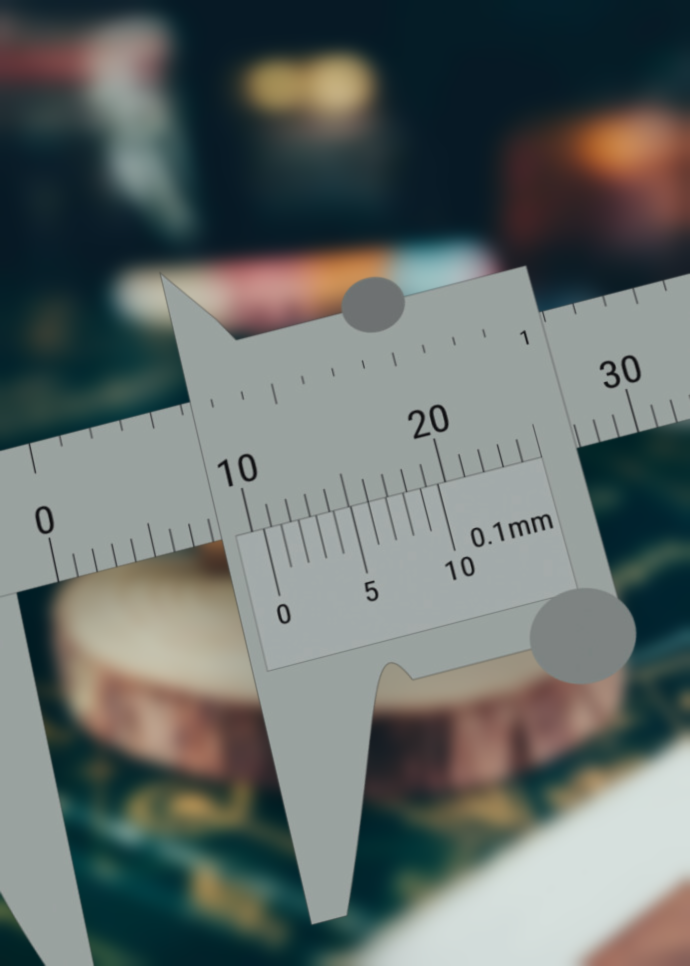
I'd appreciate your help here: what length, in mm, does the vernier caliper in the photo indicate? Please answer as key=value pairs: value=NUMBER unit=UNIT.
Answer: value=10.6 unit=mm
